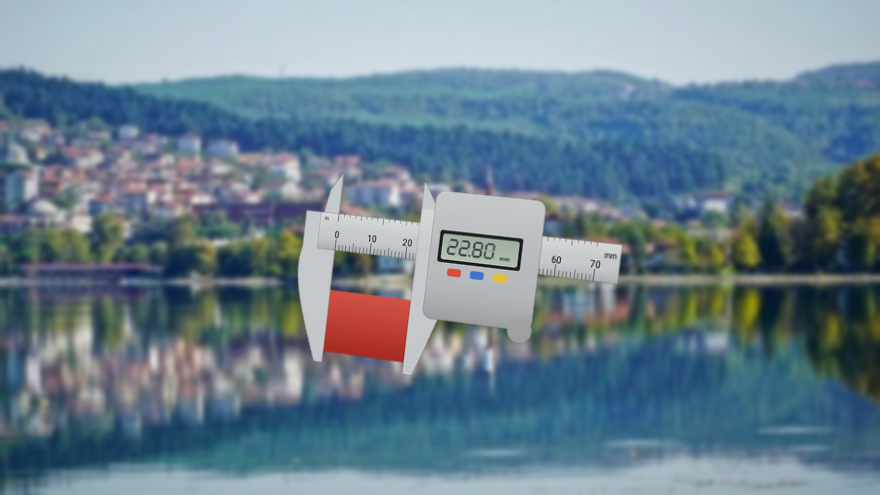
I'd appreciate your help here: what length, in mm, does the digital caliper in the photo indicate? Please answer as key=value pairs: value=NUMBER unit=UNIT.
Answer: value=22.80 unit=mm
